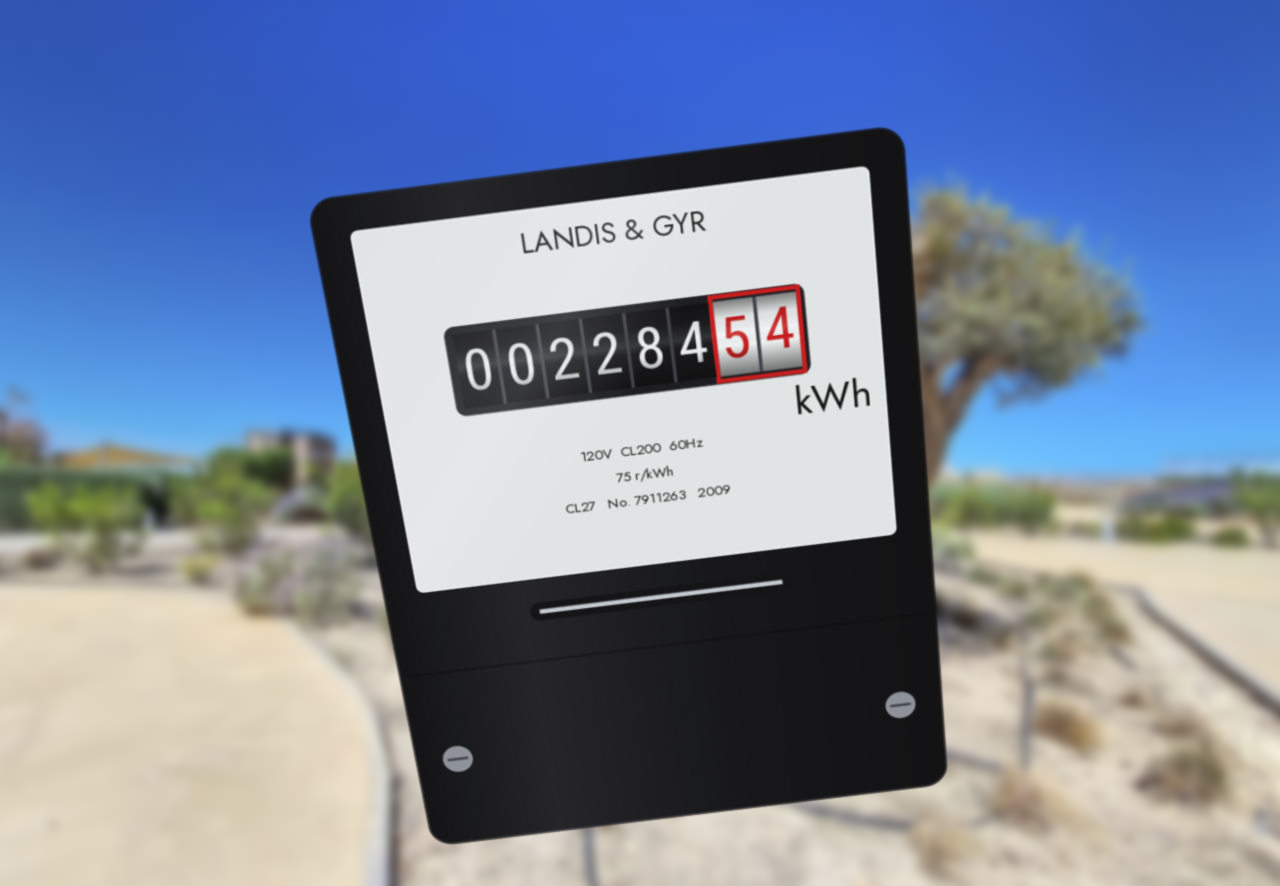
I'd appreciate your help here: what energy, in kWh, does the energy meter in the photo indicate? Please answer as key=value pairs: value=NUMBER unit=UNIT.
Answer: value=2284.54 unit=kWh
